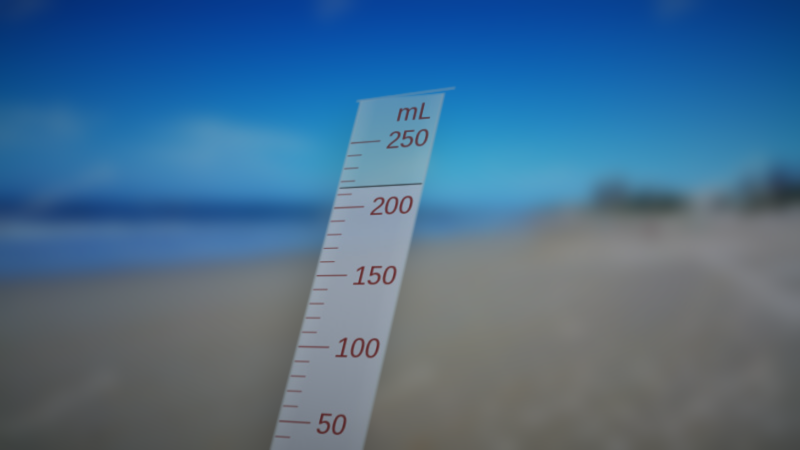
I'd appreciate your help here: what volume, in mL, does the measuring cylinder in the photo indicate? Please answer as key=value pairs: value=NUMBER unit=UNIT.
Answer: value=215 unit=mL
